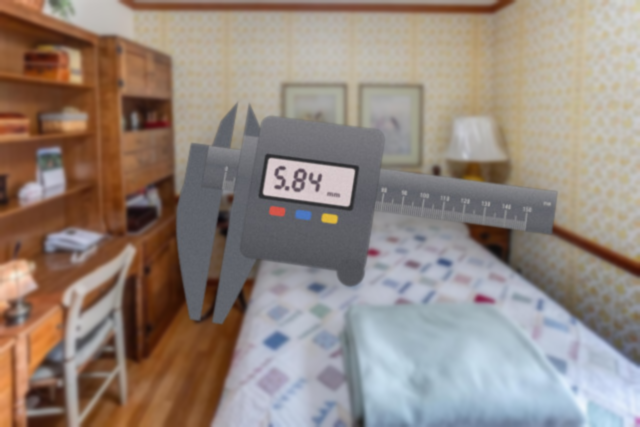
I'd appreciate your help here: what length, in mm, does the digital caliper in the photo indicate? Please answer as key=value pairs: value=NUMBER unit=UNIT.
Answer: value=5.84 unit=mm
